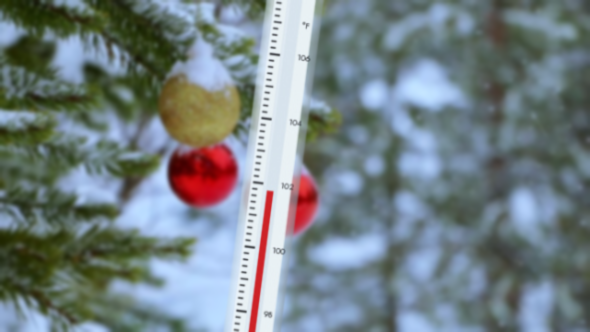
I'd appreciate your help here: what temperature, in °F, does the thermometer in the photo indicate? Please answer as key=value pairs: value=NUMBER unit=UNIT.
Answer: value=101.8 unit=°F
